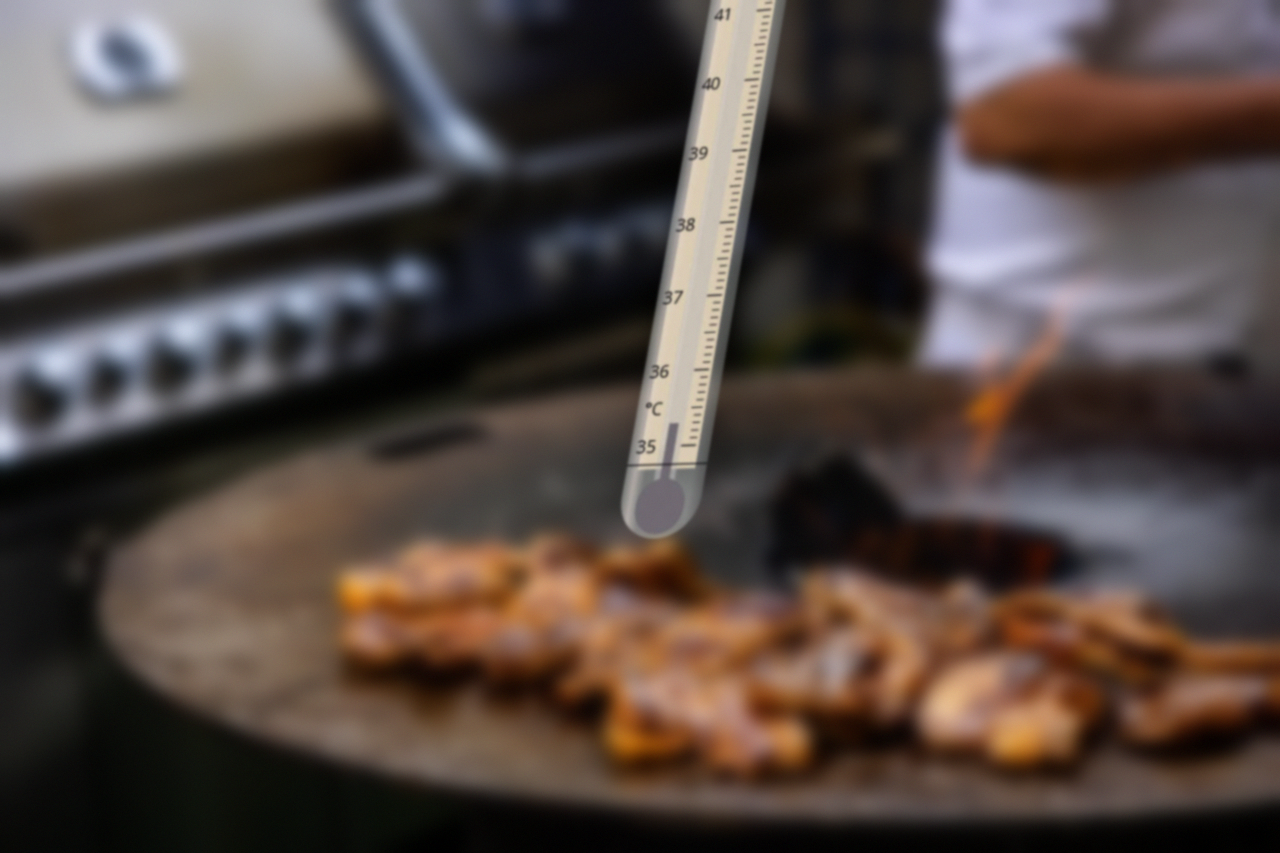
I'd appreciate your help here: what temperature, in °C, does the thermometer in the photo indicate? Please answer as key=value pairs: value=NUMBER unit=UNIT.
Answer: value=35.3 unit=°C
